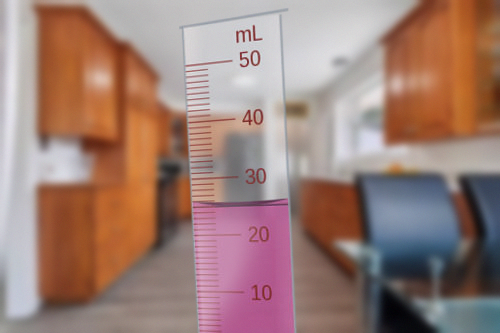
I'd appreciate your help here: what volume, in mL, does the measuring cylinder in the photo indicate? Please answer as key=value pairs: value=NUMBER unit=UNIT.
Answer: value=25 unit=mL
